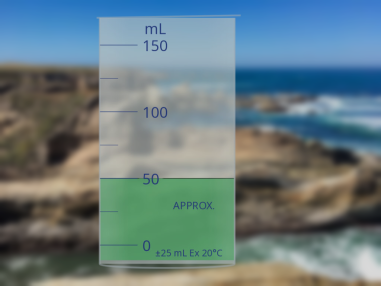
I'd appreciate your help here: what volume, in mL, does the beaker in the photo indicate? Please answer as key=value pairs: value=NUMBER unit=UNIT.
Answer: value=50 unit=mL
